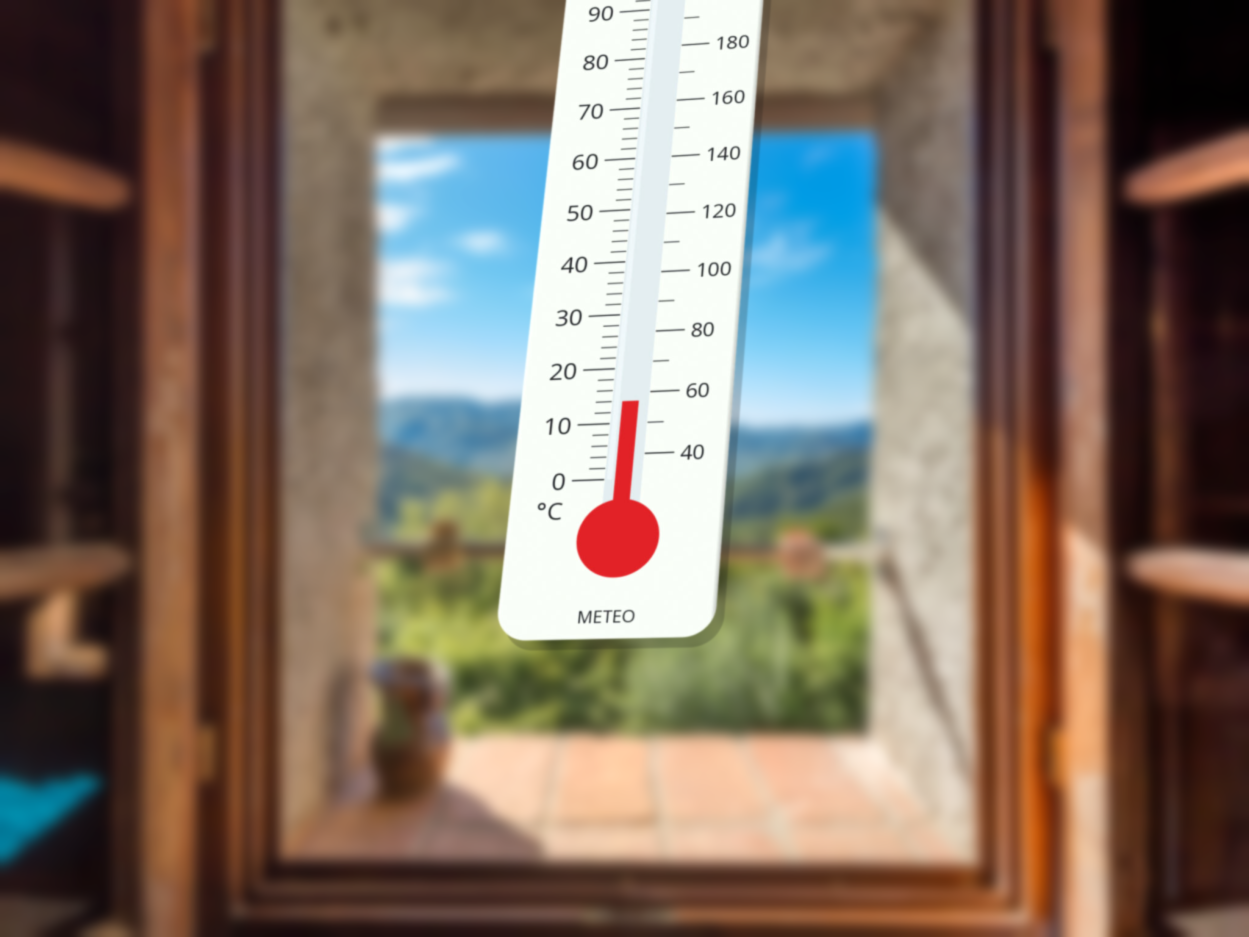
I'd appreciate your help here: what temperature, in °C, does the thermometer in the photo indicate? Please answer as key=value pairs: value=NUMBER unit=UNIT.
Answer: value=14 unit=°C
